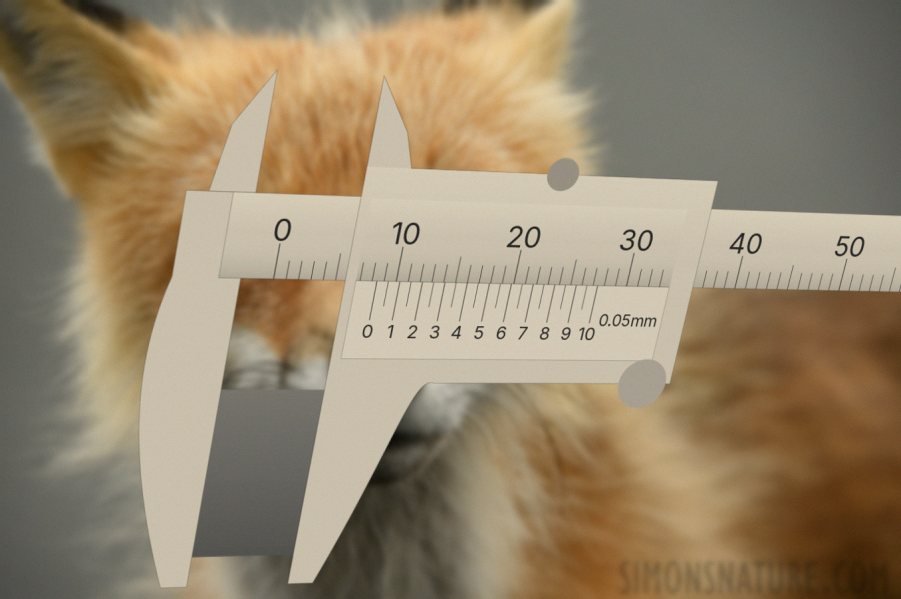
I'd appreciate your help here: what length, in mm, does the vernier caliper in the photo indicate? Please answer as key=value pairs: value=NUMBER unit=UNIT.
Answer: value=8.4 unit=mm
